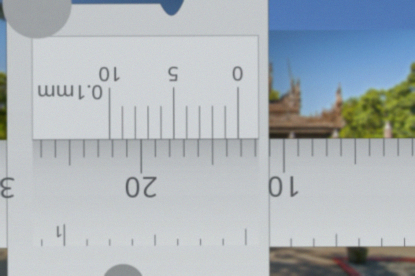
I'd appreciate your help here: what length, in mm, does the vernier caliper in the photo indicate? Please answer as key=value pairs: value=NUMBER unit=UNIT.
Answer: value=13.2 unit=mm
